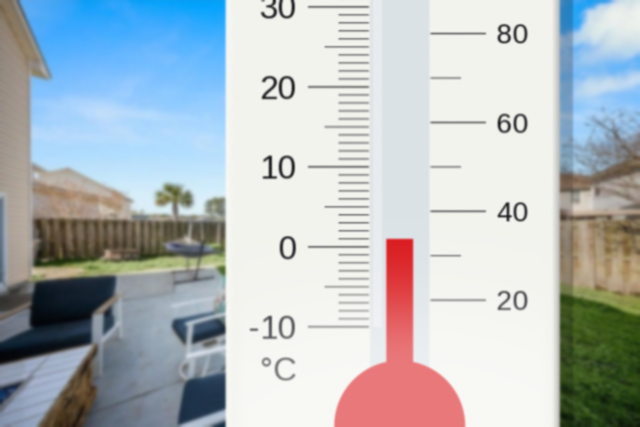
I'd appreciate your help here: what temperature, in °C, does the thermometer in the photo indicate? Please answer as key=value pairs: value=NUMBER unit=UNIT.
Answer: value=1 unit=°C
